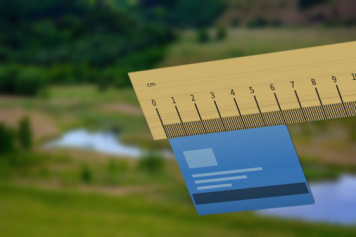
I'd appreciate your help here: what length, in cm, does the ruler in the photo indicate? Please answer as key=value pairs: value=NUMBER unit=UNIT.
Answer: value=6 unit=cm
